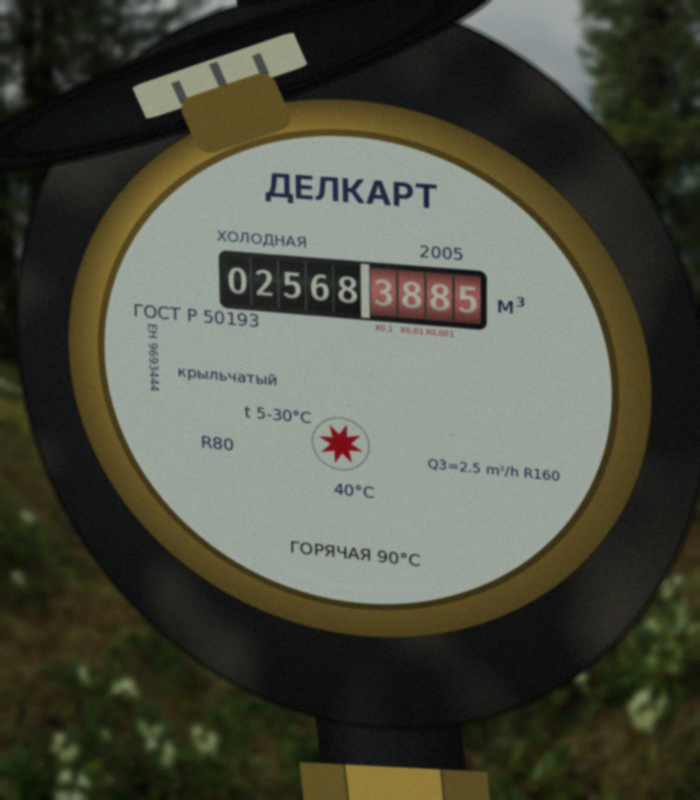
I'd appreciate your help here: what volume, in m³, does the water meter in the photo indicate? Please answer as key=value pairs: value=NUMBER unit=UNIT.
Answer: value=2568.3885 unit=m³
